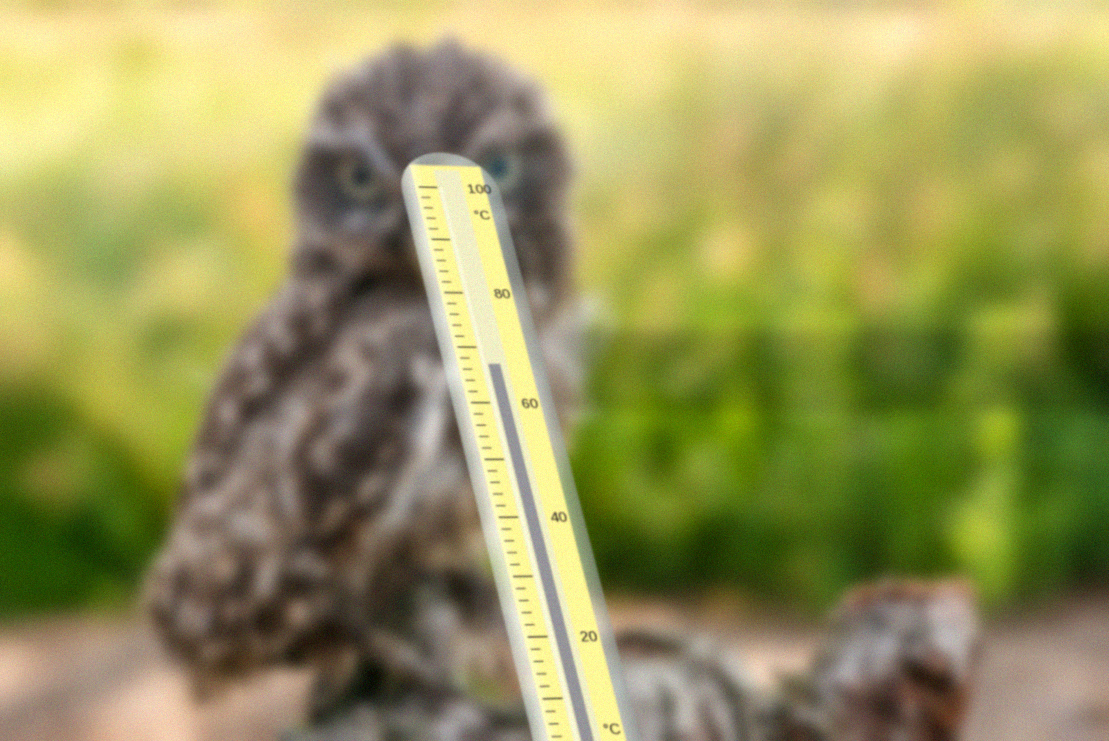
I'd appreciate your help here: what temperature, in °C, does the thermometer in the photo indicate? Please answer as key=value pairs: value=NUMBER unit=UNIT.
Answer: value=67 unit=°C
